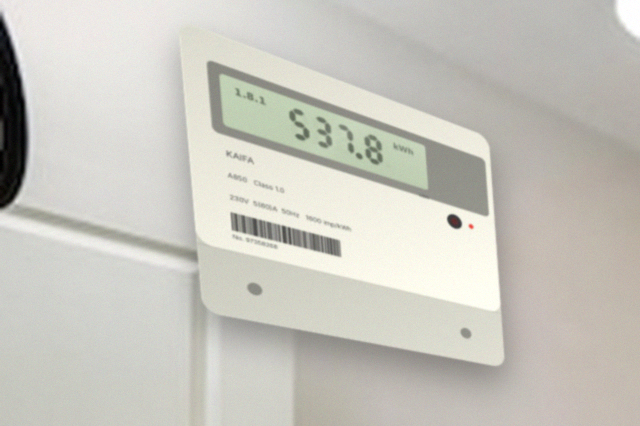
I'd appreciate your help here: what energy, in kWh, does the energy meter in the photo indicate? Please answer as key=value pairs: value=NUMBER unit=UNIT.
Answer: value=537.8 unit=kWh
